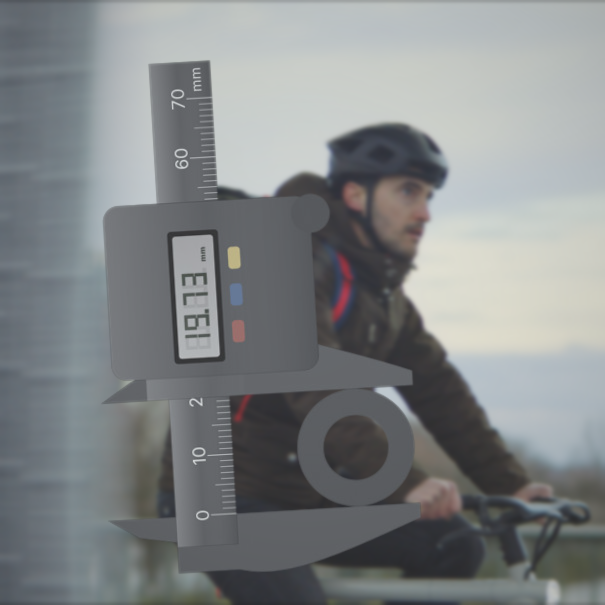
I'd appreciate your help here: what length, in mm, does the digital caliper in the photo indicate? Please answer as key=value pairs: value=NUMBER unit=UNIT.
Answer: value=19.73 unit=mm
